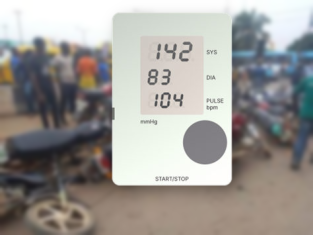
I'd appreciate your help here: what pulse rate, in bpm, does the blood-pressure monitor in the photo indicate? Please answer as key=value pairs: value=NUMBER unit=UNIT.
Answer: value=104 unit=bpm
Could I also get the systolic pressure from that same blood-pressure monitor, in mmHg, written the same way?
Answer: value=142 unit=mmHg
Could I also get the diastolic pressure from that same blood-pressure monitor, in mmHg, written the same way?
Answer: value=83 unit=mmHg
